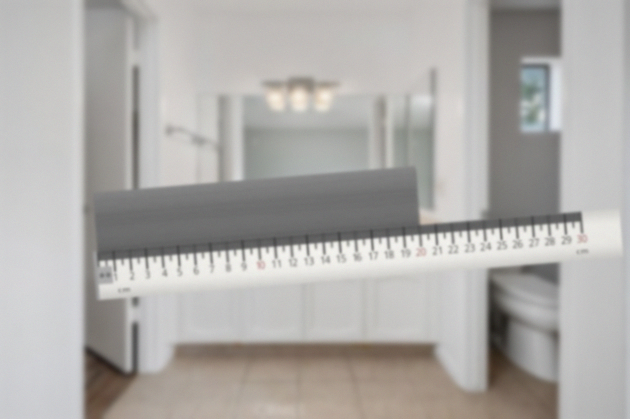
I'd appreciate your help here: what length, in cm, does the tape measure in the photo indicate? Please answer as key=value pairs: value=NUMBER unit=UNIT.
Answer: value=20 unit=cm
